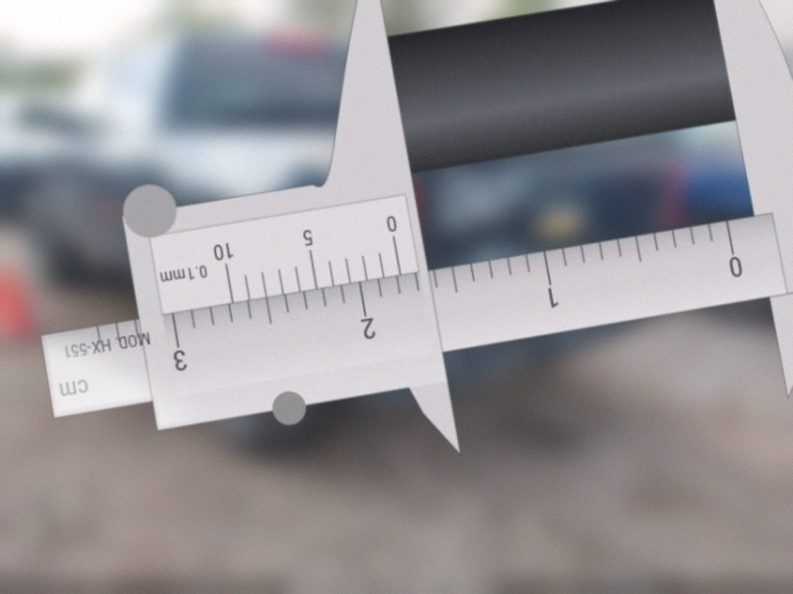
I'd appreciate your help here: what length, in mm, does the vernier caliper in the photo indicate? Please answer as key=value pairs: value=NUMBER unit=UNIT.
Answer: value=17.8 unit=mm
